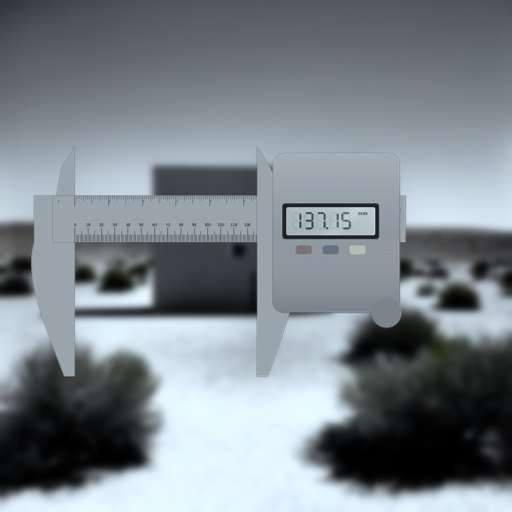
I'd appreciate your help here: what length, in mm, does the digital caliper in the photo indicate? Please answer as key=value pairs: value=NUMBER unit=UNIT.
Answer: value=137.15 unit=mm
